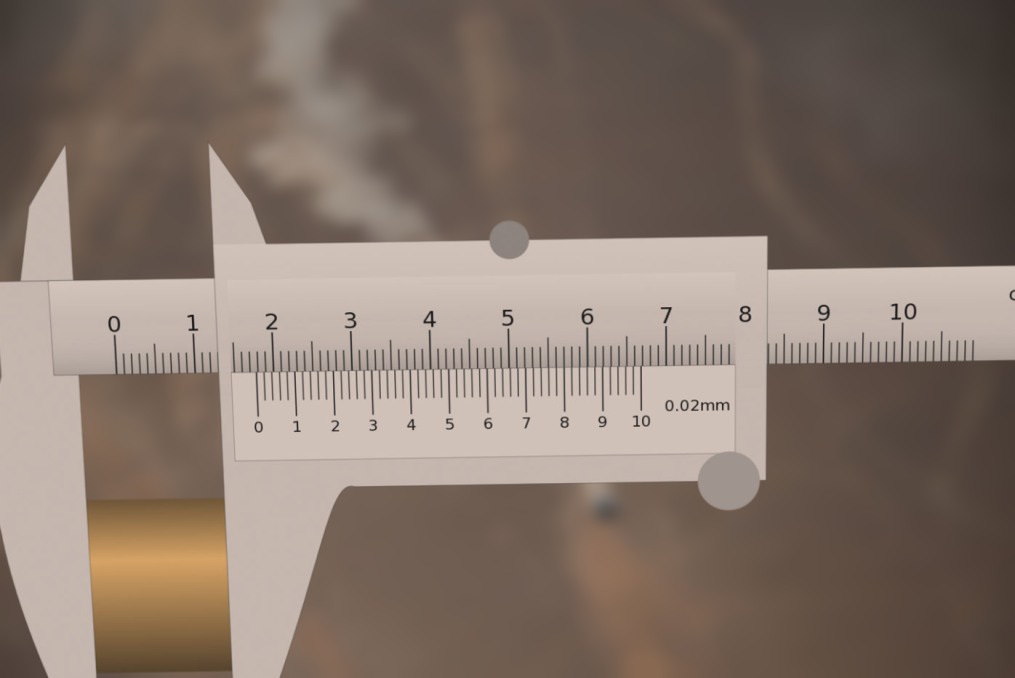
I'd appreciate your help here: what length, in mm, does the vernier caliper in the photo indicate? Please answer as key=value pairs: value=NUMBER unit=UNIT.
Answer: value=17.8 unit=mm
